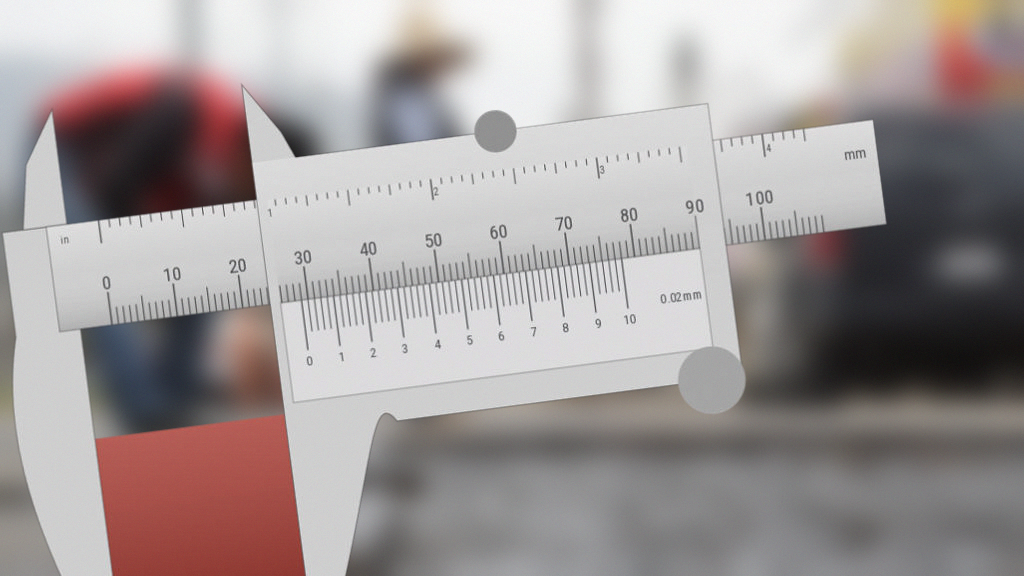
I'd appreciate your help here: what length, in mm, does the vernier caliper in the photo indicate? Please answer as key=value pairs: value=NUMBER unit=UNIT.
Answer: value=29.0 unit=mm
